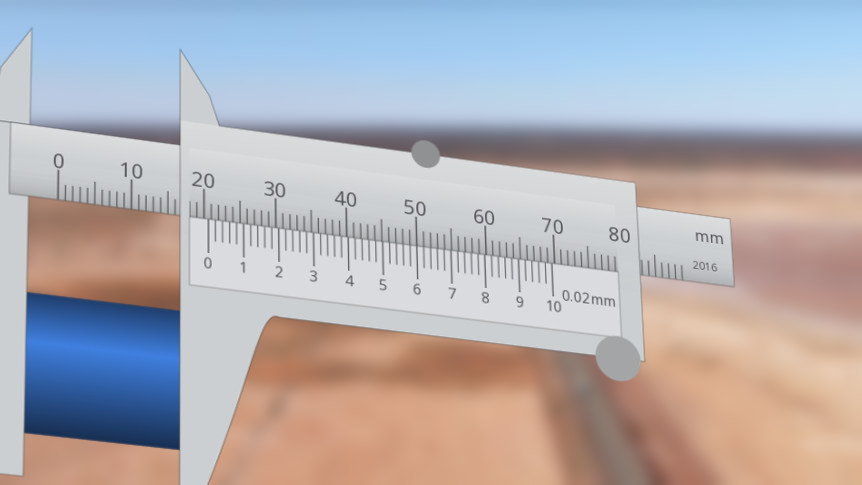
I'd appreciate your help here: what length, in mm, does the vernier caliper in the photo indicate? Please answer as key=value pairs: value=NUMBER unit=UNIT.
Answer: value=20.6 unit=mm
